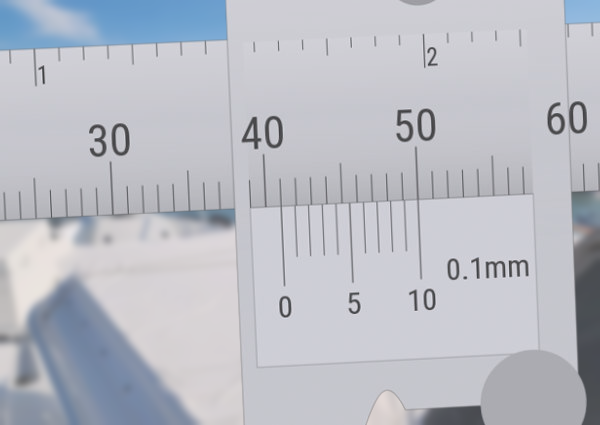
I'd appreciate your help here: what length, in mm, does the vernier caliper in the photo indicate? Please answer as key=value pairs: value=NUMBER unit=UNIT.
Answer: value=41.0 unit=mm
